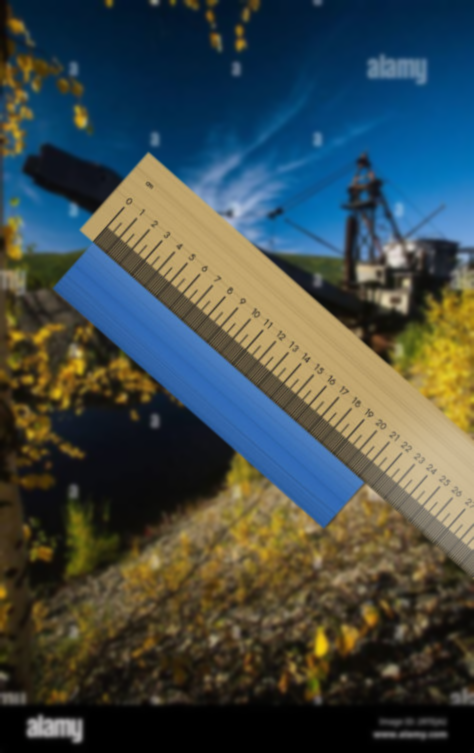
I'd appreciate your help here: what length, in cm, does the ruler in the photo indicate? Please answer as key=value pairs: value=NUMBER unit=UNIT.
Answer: value=21.5 unit=cm
